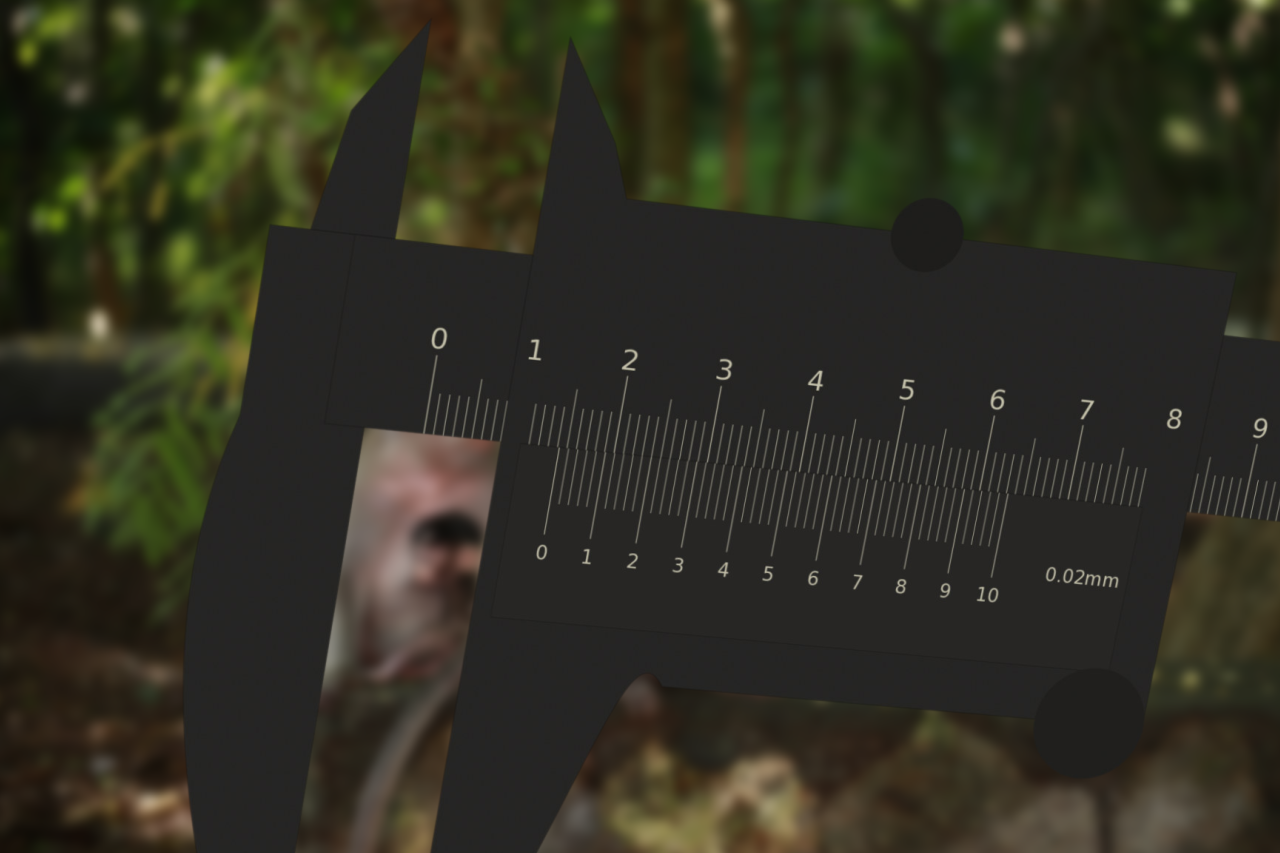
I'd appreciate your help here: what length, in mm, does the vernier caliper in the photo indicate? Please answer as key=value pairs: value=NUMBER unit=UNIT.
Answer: value=14.2 unit=mm
